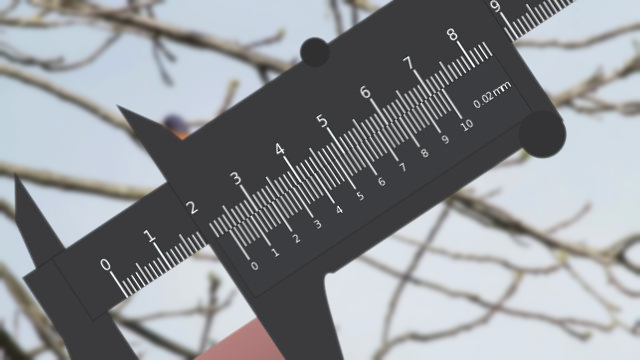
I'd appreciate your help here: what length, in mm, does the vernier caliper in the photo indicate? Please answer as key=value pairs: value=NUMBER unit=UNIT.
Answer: value=23.5 unit=mm
